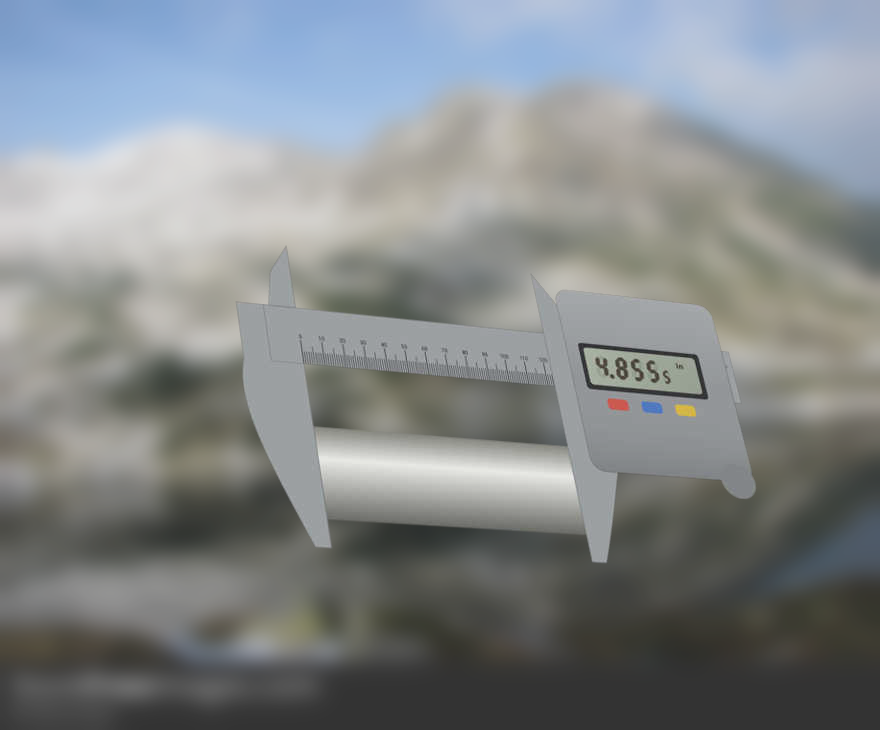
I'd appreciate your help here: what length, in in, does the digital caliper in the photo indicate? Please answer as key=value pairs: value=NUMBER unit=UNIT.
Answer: value=4.8555 unit=in
